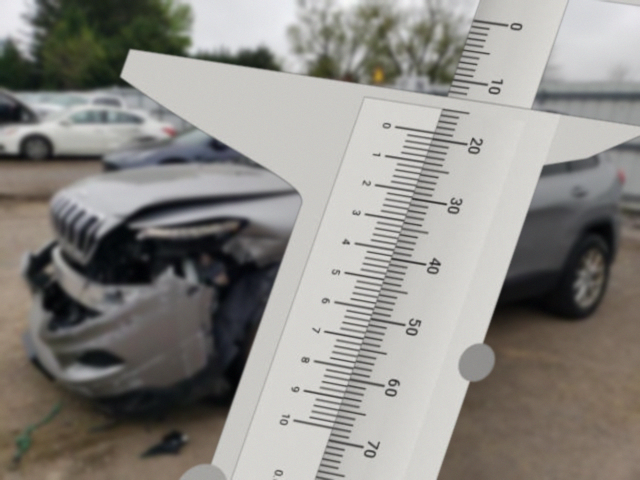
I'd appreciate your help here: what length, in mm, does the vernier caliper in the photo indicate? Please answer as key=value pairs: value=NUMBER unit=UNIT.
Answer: value=19.0 unit=mm
